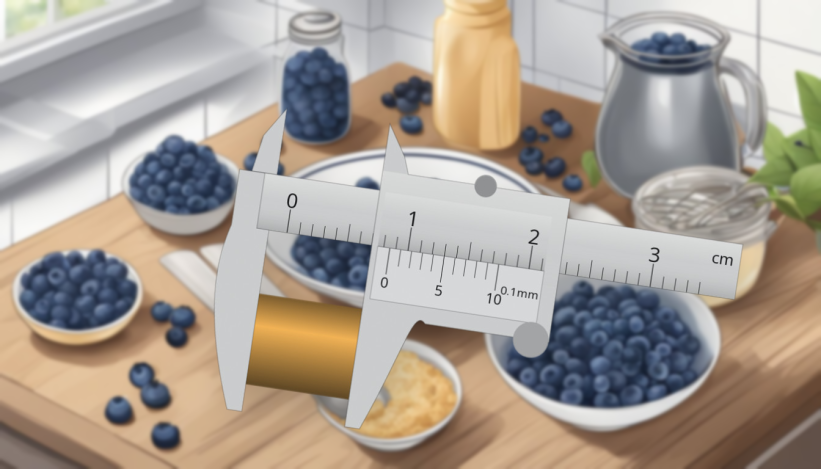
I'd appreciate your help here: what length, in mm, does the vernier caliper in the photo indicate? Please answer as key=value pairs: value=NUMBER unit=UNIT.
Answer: value=8.5 unit=mm
